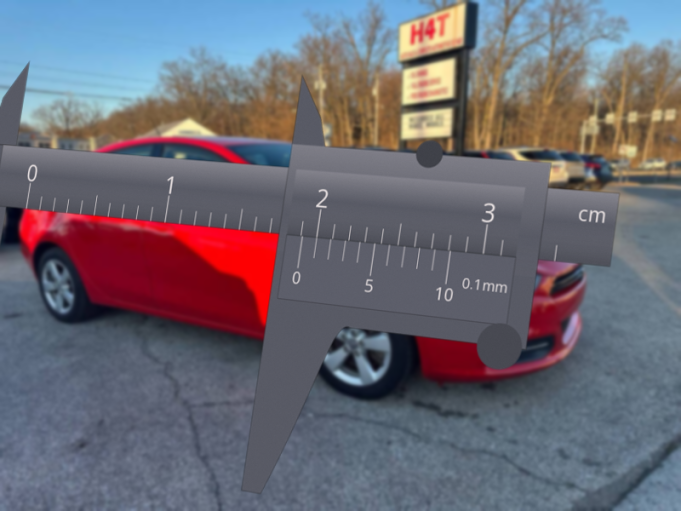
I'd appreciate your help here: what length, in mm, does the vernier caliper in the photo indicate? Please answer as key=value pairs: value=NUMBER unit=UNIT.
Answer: value=19.1 unit=mm
